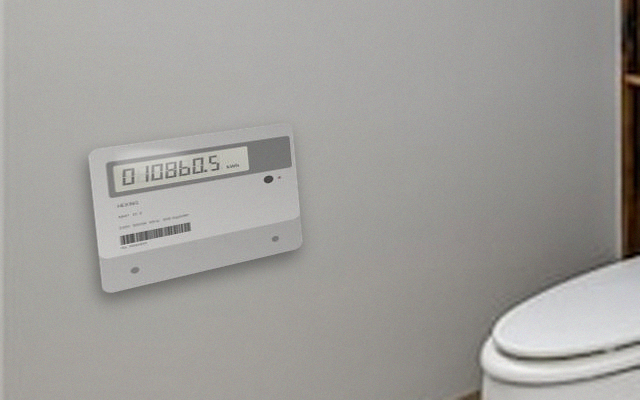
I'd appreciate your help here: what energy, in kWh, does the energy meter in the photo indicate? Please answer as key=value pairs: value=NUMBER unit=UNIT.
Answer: value=10860.5 unit=kWh
